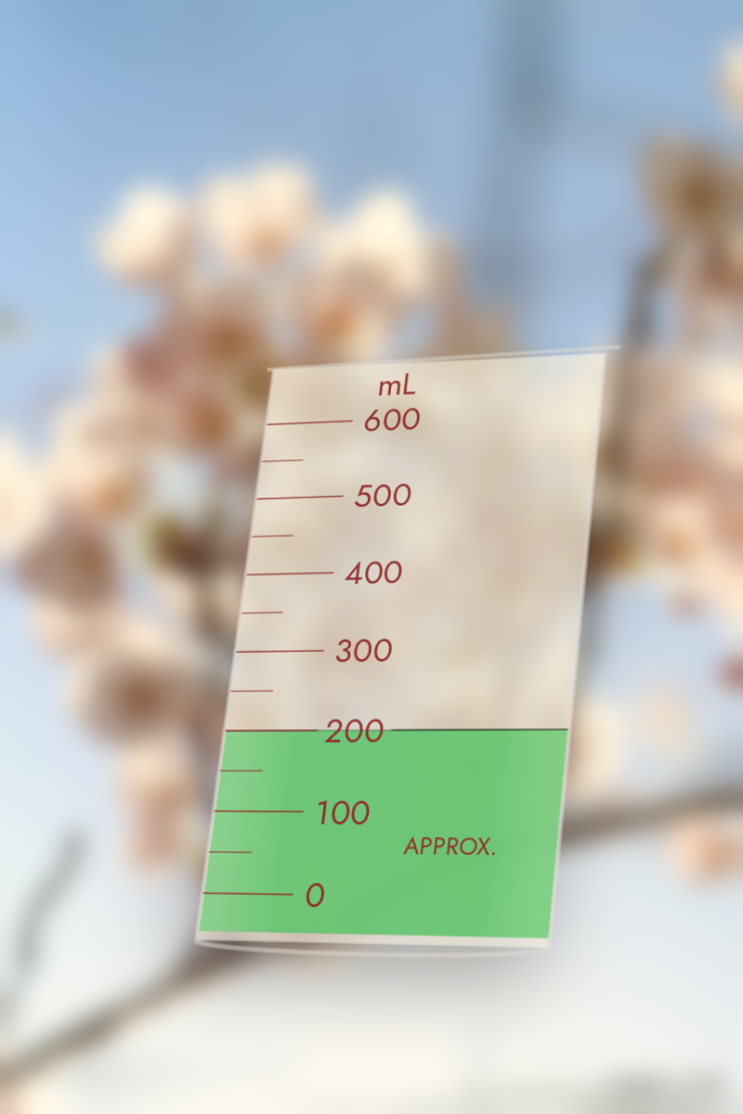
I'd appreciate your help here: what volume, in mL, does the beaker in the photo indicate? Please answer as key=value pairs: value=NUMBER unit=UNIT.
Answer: value=200 unit=mL
